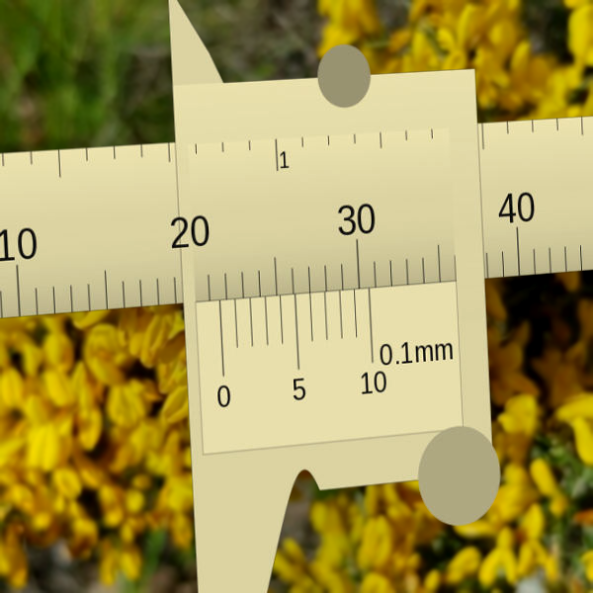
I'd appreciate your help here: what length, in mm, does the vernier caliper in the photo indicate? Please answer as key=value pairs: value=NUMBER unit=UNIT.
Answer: value=21.6 unit=mm
